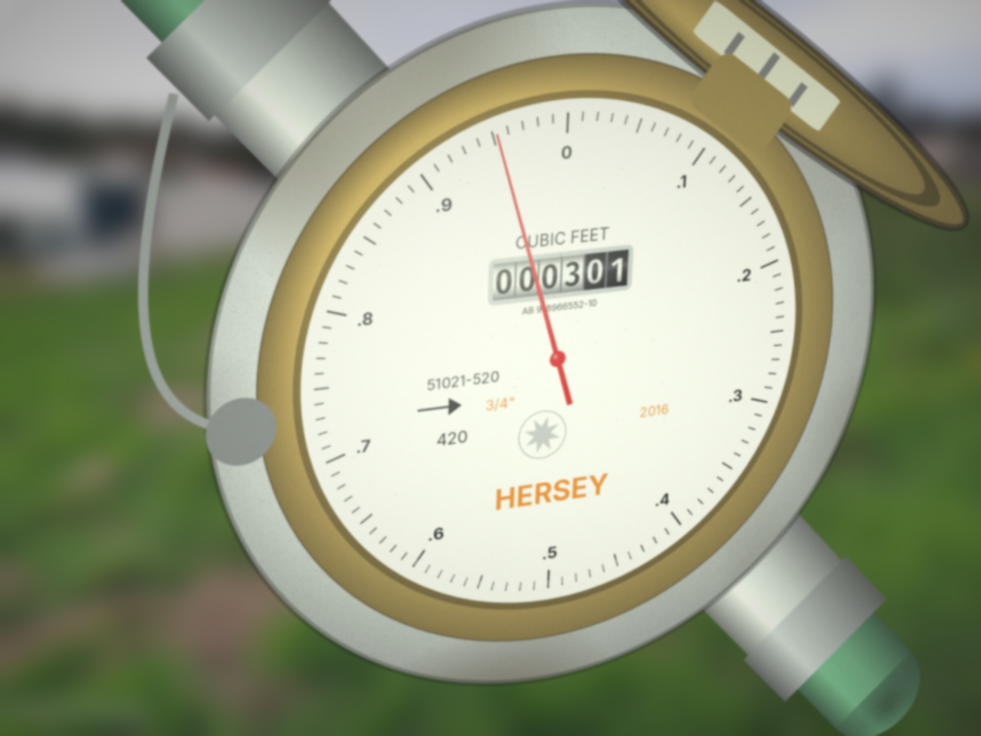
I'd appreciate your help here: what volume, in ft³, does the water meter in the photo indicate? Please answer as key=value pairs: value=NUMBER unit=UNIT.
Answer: value=300.95 unit=ft³
